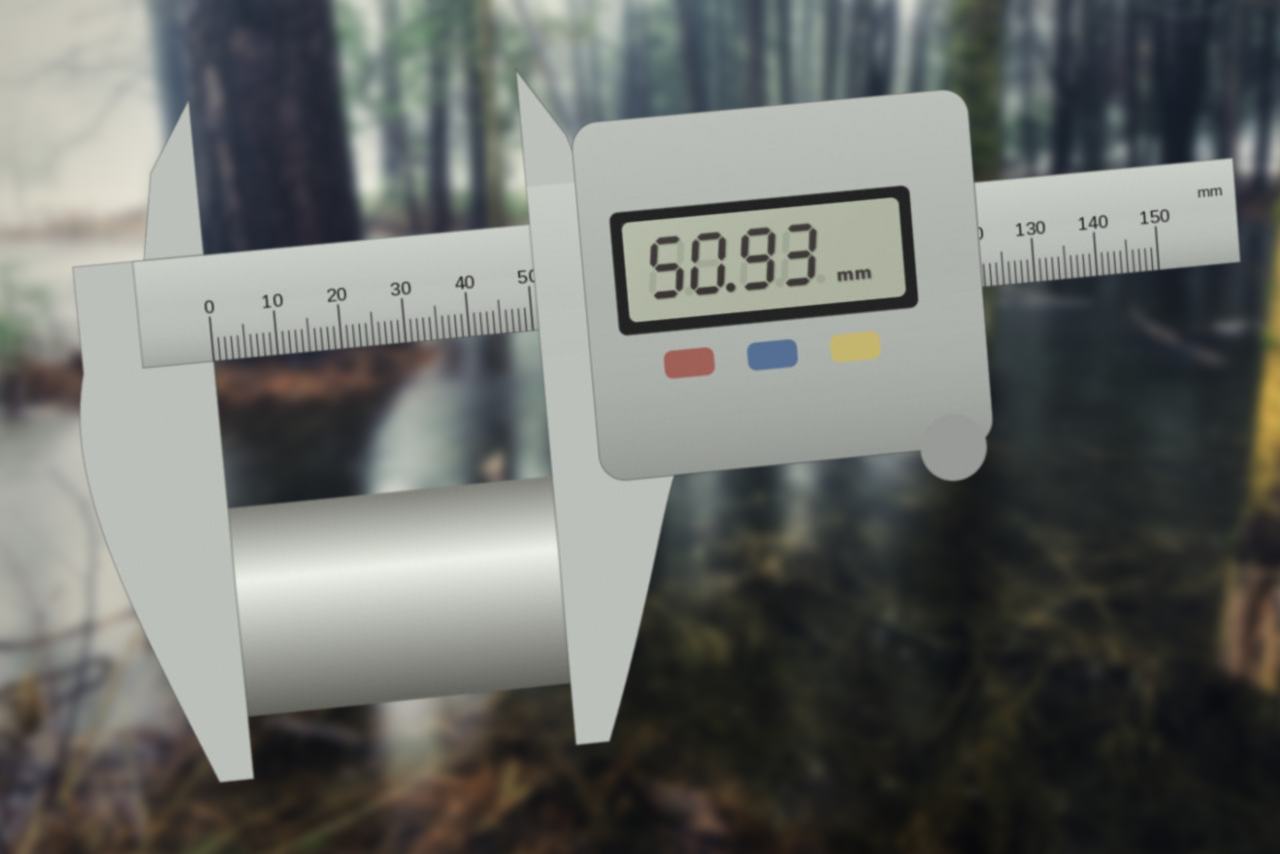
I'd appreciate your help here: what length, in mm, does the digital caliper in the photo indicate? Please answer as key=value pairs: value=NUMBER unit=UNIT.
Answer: value=50.93 unit=mm
